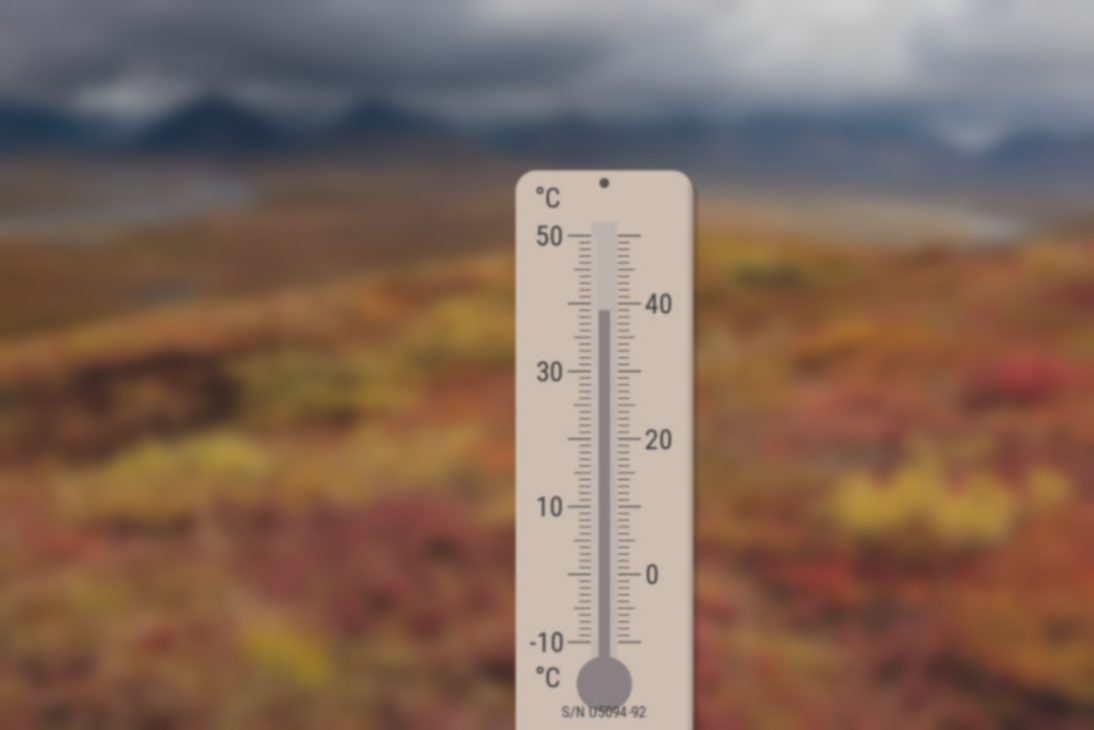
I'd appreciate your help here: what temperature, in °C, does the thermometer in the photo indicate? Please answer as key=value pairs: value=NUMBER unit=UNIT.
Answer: value=39 unit=°C
